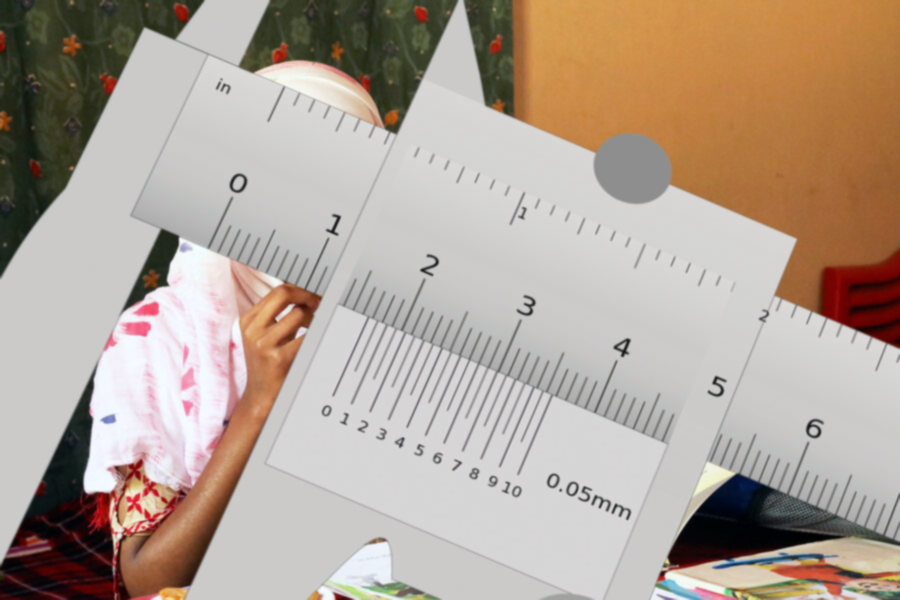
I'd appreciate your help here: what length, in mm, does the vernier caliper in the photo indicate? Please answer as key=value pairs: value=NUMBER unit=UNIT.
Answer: value=16.6 unit=mm
